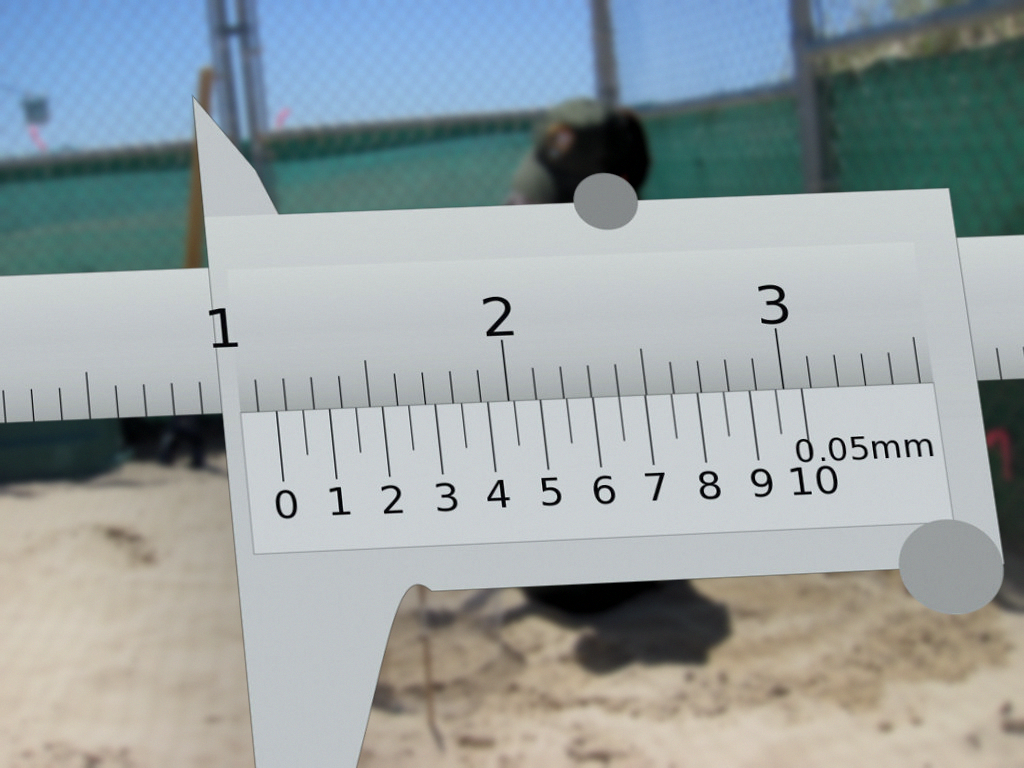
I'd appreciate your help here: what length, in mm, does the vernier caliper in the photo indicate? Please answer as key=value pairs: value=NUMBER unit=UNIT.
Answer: value=11.65 unit=mm
